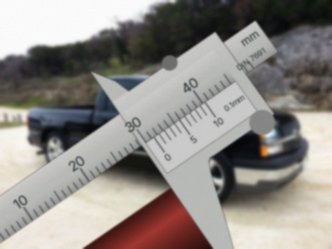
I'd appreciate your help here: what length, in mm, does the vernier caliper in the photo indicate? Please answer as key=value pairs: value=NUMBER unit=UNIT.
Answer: value=31.4 unit=mm
